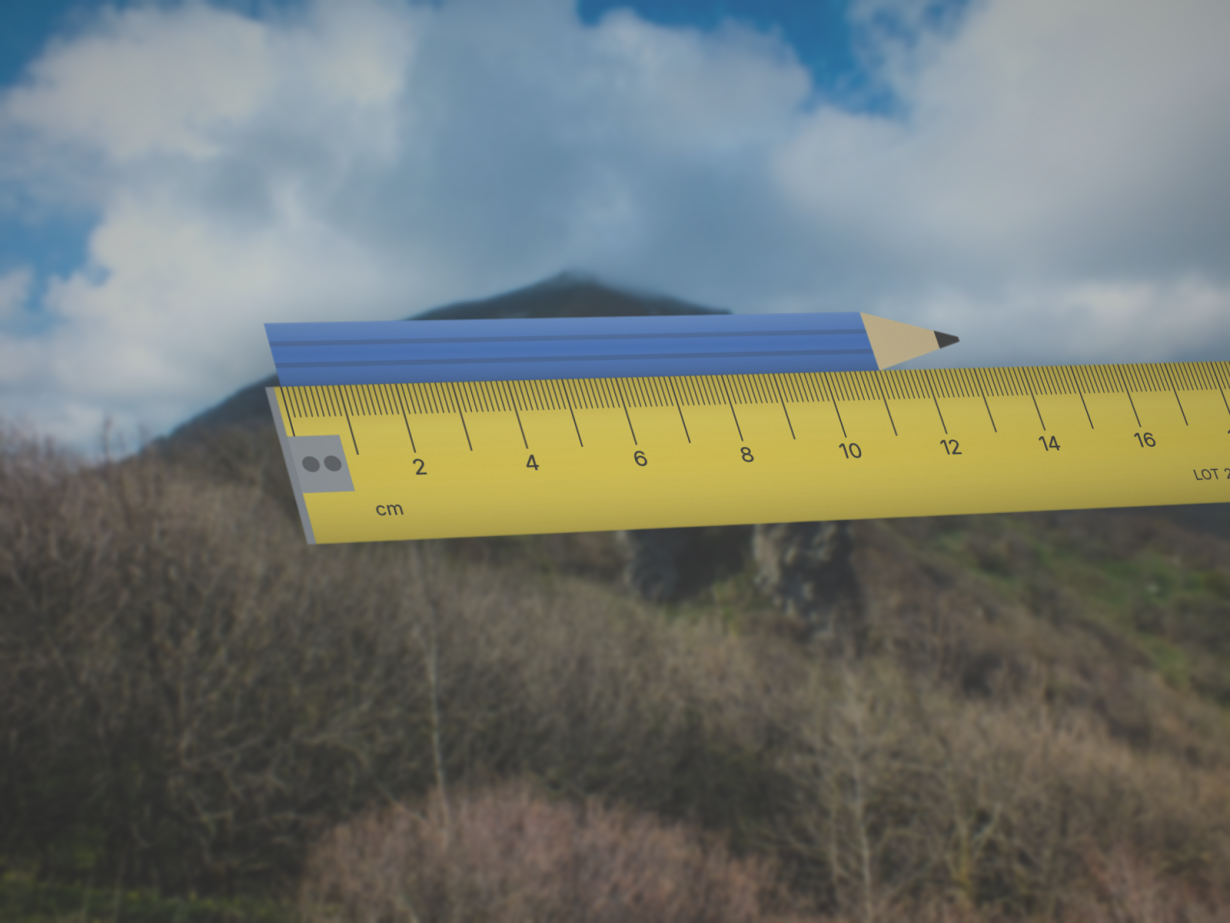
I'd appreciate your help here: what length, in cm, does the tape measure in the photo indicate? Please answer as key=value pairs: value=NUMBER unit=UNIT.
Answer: value=12.9 unit=cm
